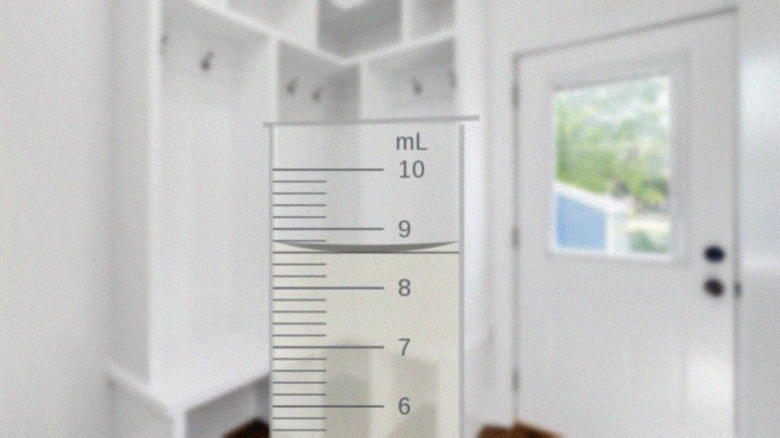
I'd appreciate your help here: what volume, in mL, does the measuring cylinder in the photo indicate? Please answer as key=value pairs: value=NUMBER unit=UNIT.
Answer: value=8.6 unit=mL
